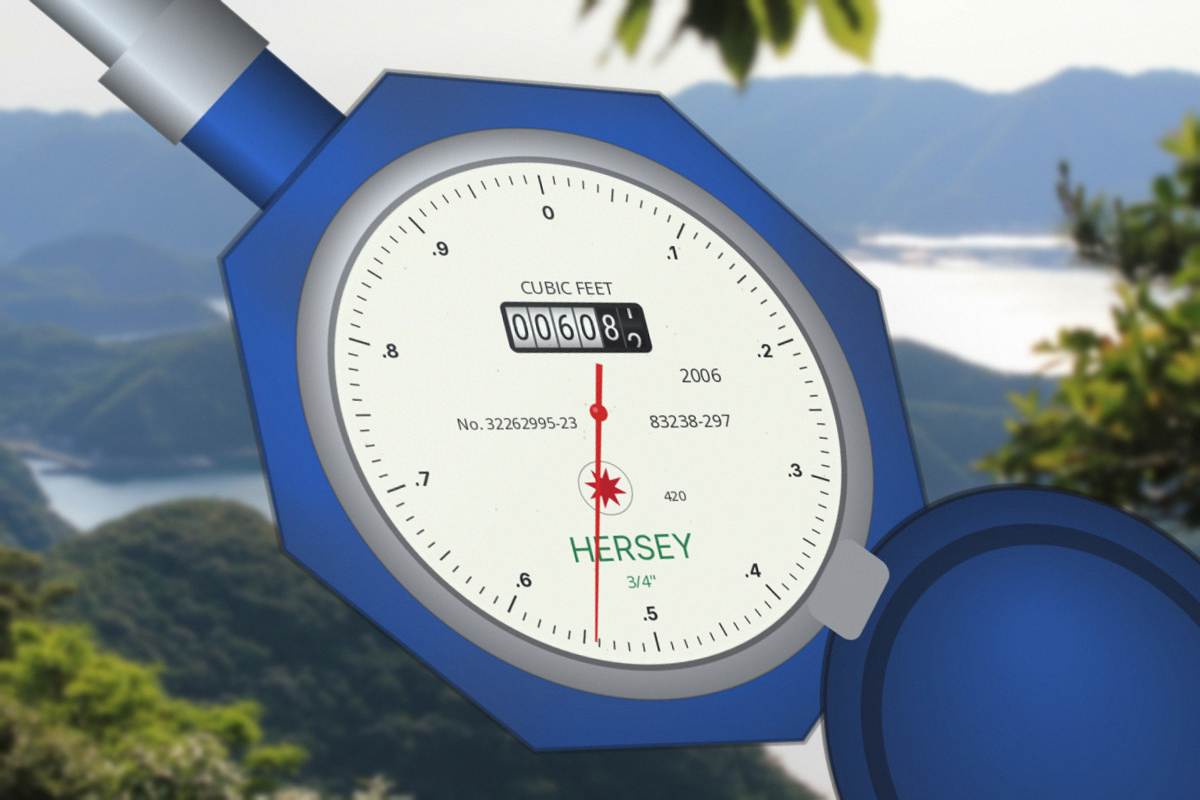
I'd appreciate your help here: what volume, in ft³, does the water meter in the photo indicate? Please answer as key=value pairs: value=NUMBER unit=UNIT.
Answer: value=6081.54 unit=ft³
